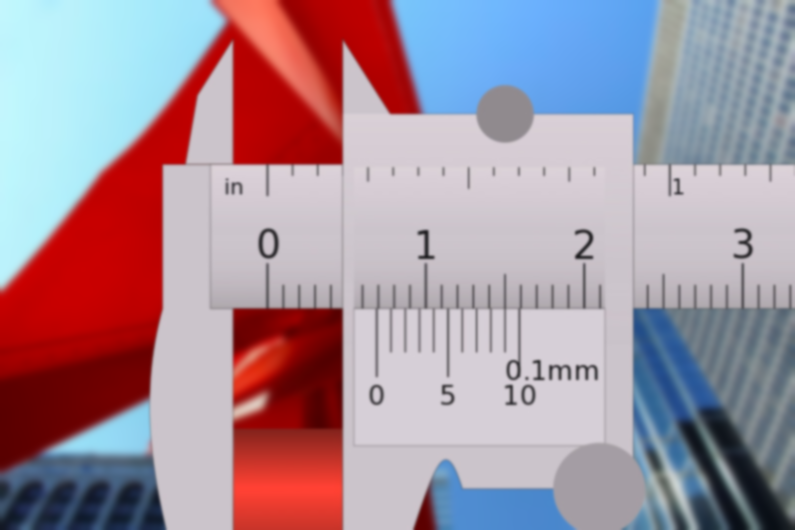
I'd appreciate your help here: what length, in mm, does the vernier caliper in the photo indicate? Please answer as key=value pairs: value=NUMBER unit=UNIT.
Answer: value=6.9 unit=mm
